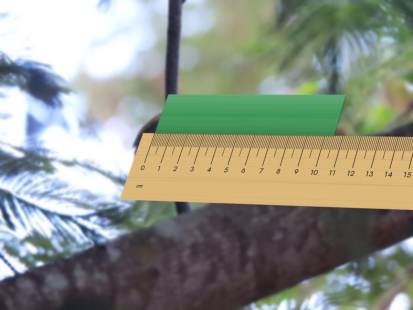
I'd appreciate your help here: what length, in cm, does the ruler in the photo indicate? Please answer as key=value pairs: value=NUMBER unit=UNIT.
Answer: value=10.5 unit=cm
